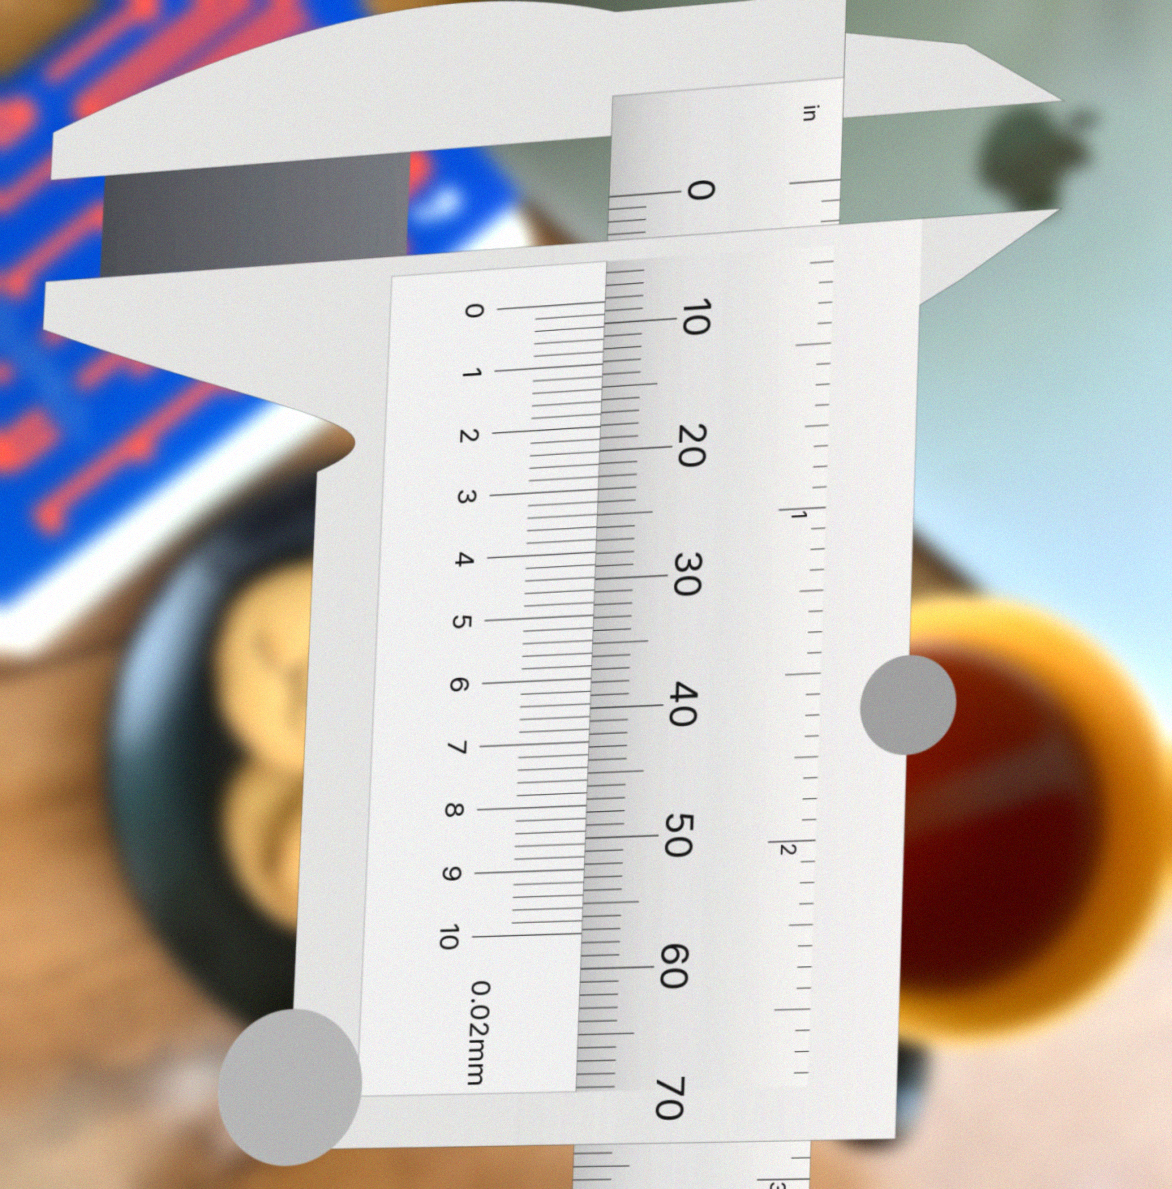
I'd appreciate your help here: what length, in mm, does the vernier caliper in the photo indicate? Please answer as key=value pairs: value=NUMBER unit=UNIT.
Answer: value=8.3 unit=mm
